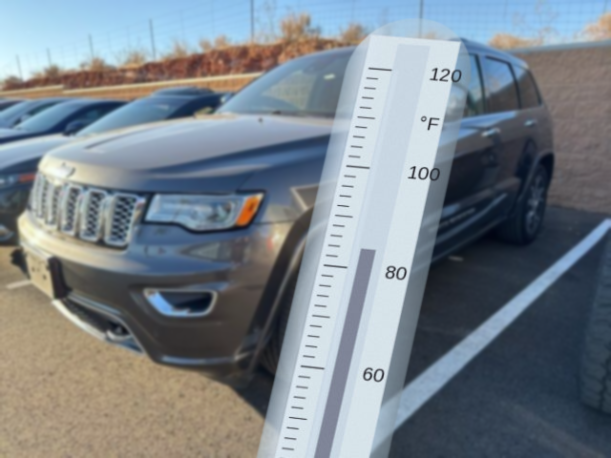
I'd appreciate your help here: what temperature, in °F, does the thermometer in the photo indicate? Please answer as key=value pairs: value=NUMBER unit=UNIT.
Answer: value=84 unit=°F
